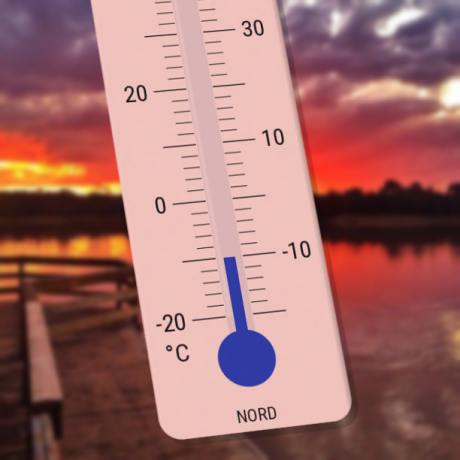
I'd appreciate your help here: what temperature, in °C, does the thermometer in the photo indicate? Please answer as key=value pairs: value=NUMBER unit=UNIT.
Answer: value=-10 unit=°C
